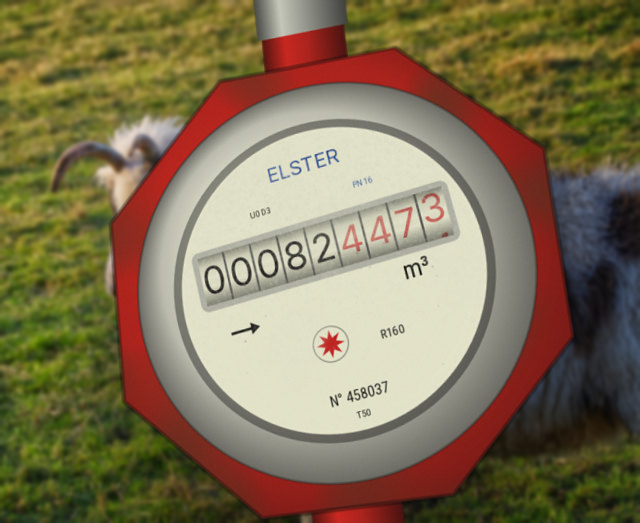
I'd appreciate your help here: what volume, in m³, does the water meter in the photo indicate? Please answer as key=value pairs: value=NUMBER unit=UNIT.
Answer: value=82.4473 unit=m³
